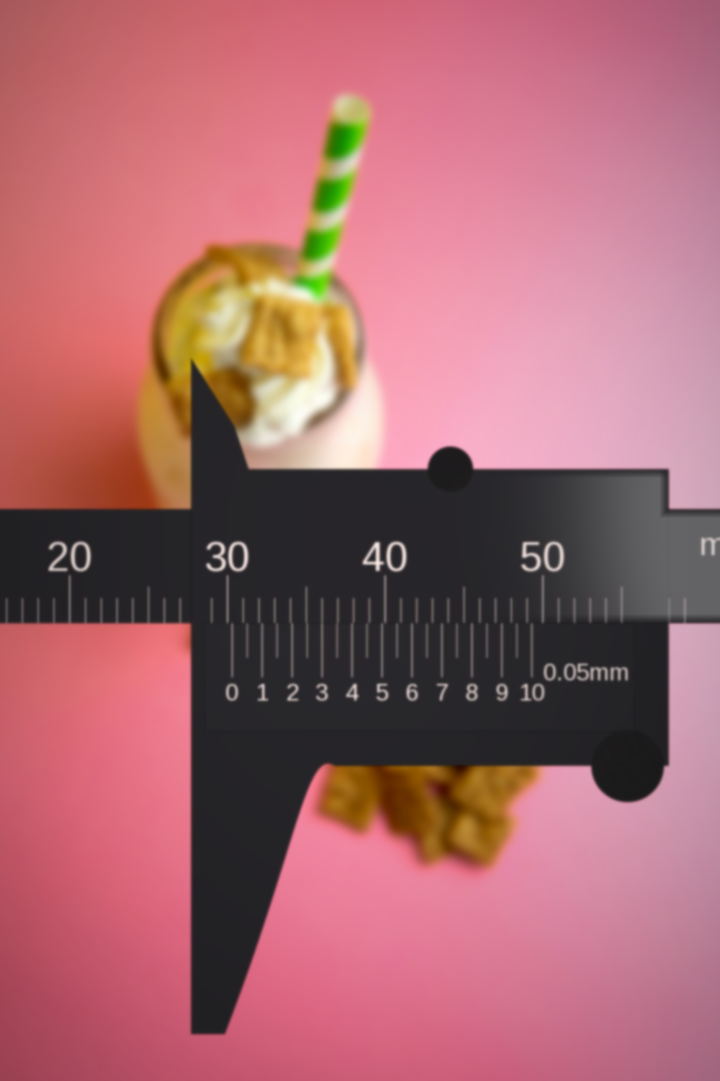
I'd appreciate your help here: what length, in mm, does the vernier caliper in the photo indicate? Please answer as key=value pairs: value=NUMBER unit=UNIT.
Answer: value=30.3 unit=mm
